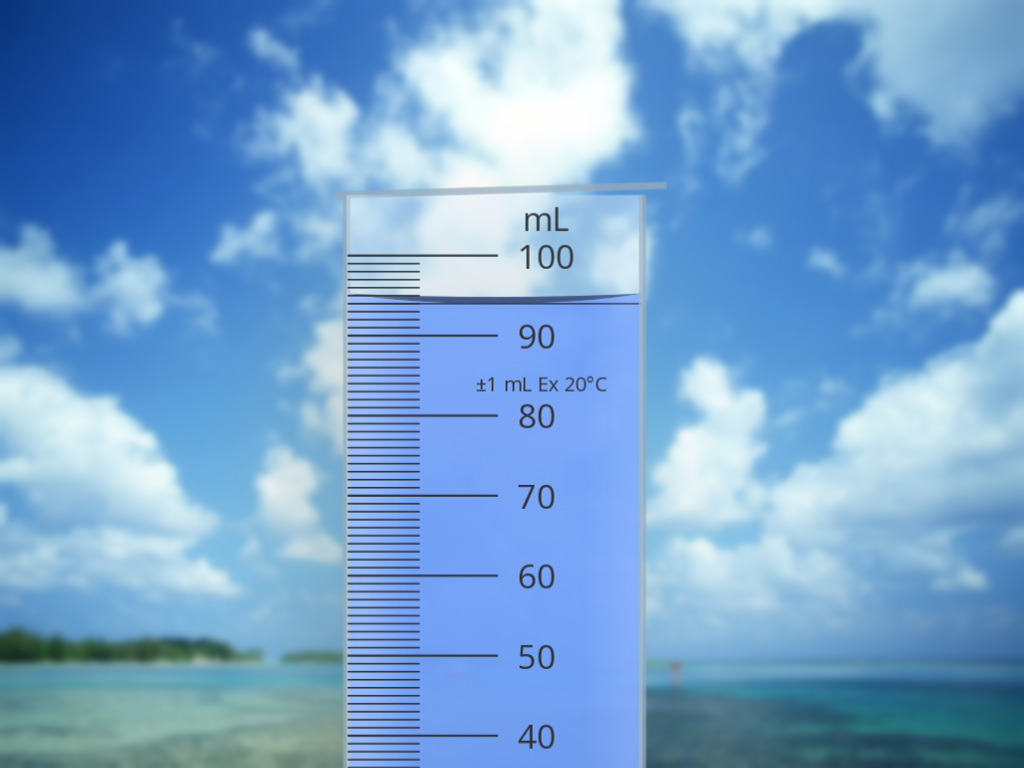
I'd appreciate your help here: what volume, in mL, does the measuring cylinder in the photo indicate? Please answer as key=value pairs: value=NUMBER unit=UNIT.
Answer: value=94 unit=mL
